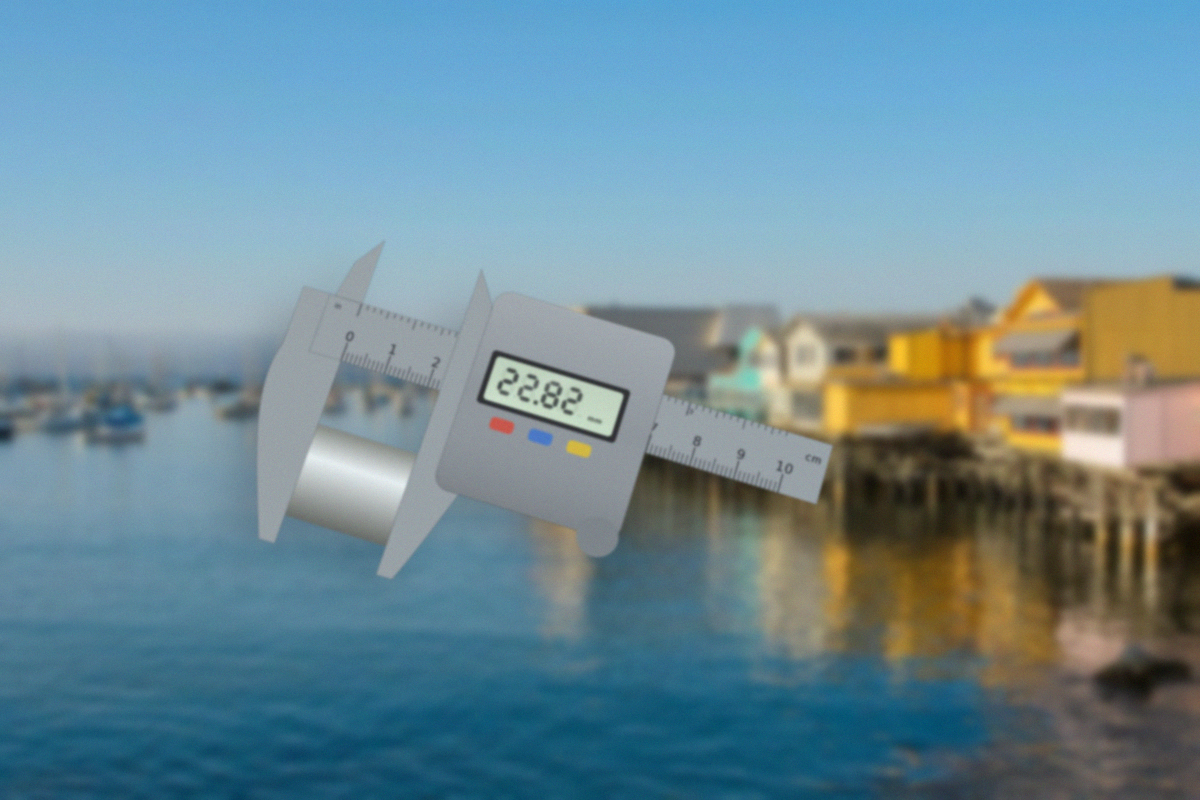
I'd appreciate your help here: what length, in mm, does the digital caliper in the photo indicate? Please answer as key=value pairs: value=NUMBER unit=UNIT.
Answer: value=22.82 unit=mm
